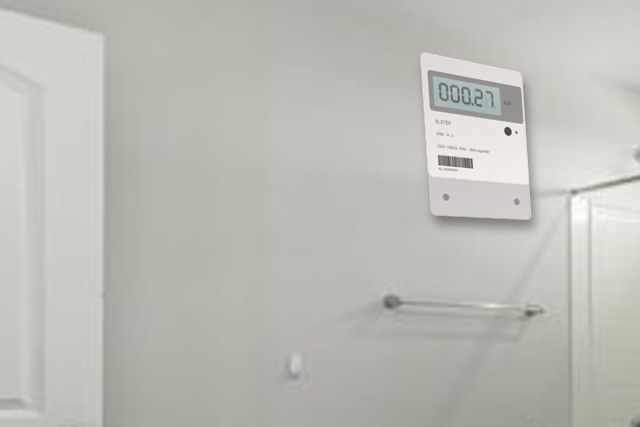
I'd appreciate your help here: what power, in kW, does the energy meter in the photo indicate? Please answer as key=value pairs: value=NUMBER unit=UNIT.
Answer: value=0.27 unit=kW
